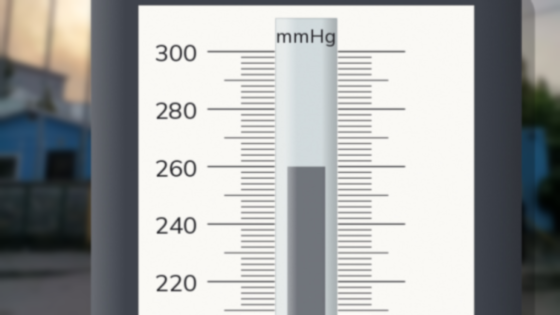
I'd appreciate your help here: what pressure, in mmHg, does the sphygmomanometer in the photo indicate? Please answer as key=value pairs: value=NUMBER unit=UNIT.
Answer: value=260 unit=mmHg
